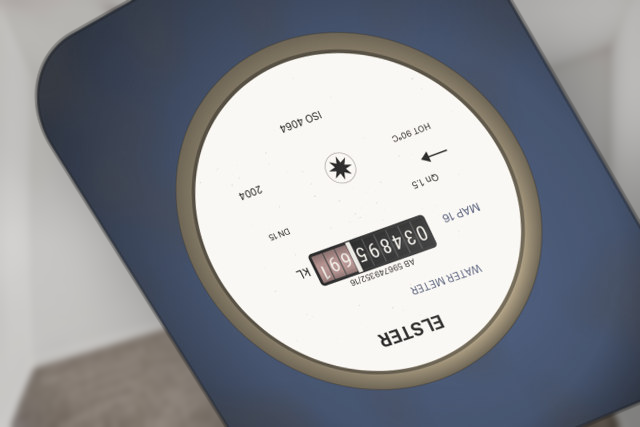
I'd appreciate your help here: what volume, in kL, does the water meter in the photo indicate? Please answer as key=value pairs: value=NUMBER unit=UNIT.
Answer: value=34895.691 unit=kL
